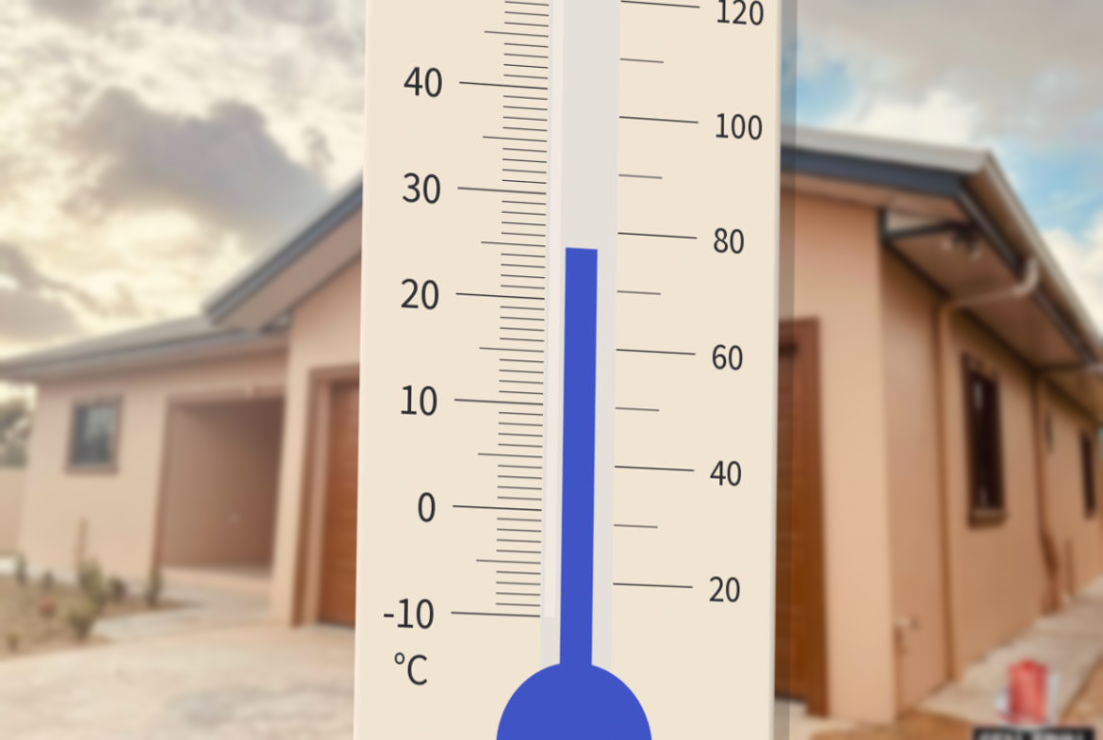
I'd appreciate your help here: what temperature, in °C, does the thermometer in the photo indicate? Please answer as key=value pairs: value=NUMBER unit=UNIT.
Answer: value=25 unit=°C
